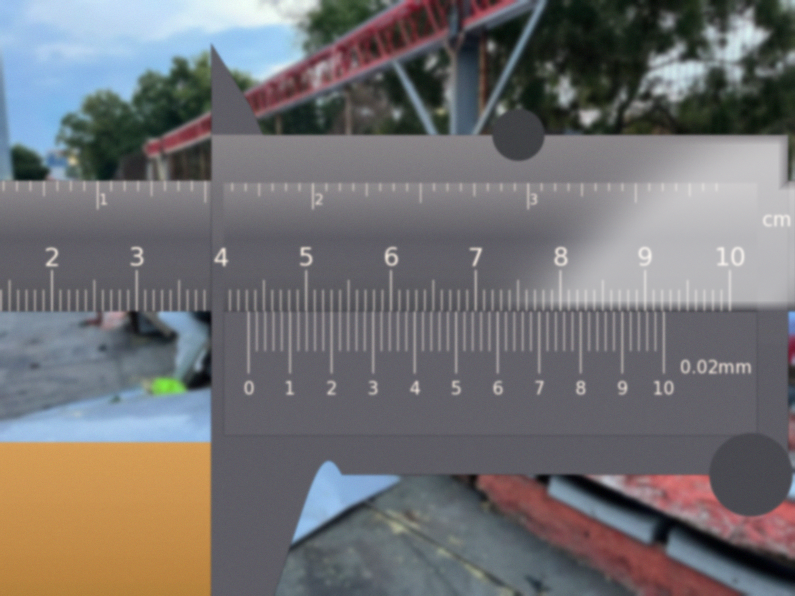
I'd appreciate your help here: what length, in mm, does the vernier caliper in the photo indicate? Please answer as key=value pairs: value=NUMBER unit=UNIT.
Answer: value=43.2 unit=mm
